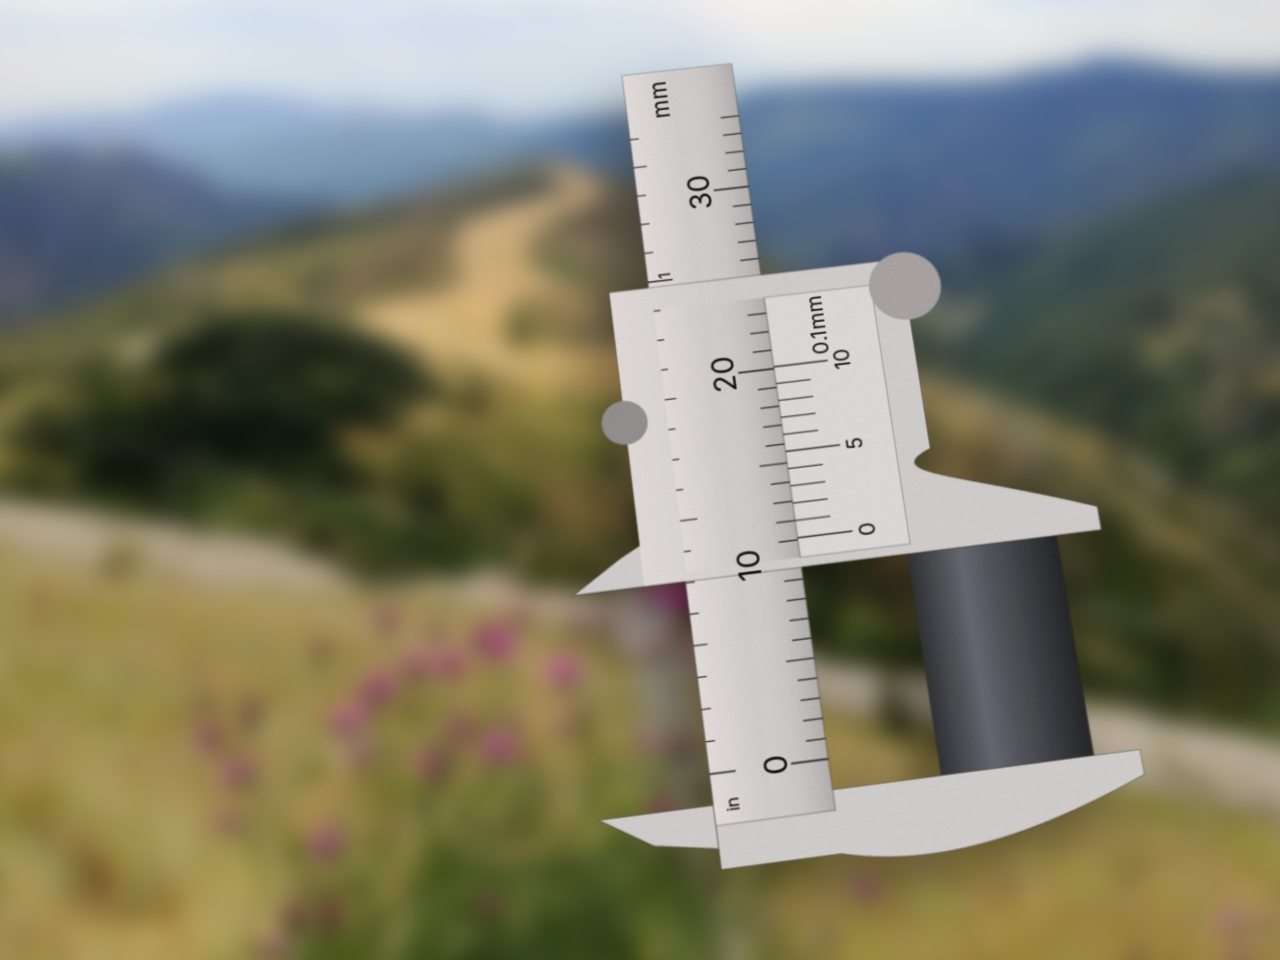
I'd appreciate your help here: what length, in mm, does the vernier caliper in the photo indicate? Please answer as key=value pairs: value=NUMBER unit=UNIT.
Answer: value=11.1 unit=mm
